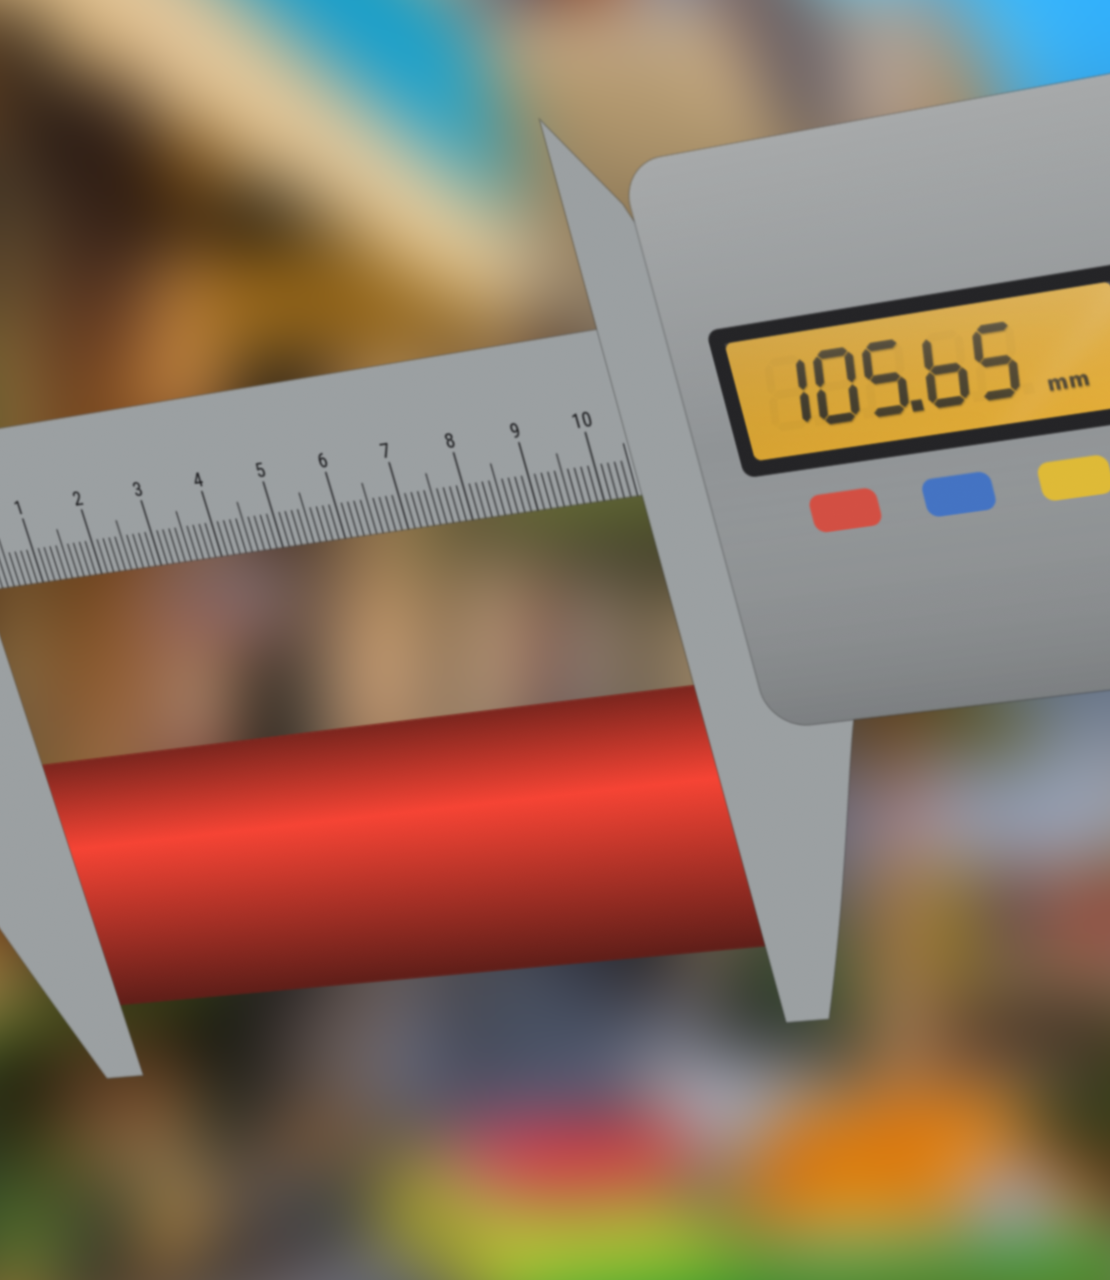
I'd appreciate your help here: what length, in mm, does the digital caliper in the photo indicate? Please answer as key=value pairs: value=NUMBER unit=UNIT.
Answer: value=105.65 unit=mm
